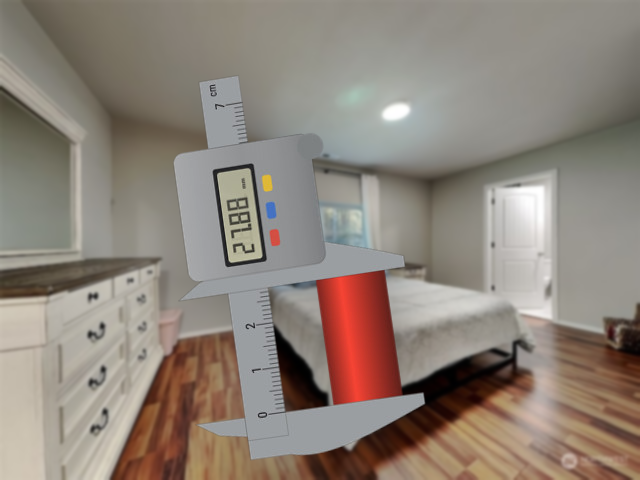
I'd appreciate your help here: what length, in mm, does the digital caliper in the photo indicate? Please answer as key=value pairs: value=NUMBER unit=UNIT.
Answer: value=27.88 unit=mm
